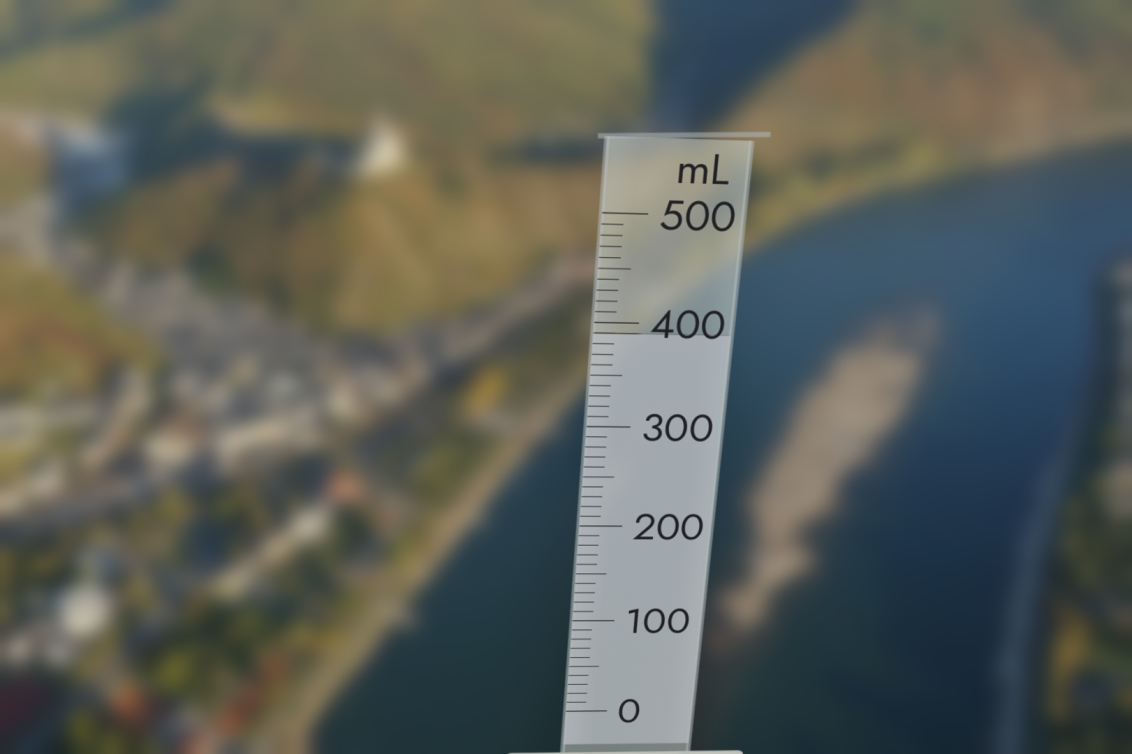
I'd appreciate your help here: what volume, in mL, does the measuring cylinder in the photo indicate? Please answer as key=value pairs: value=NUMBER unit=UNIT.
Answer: value=390 unit=mL
